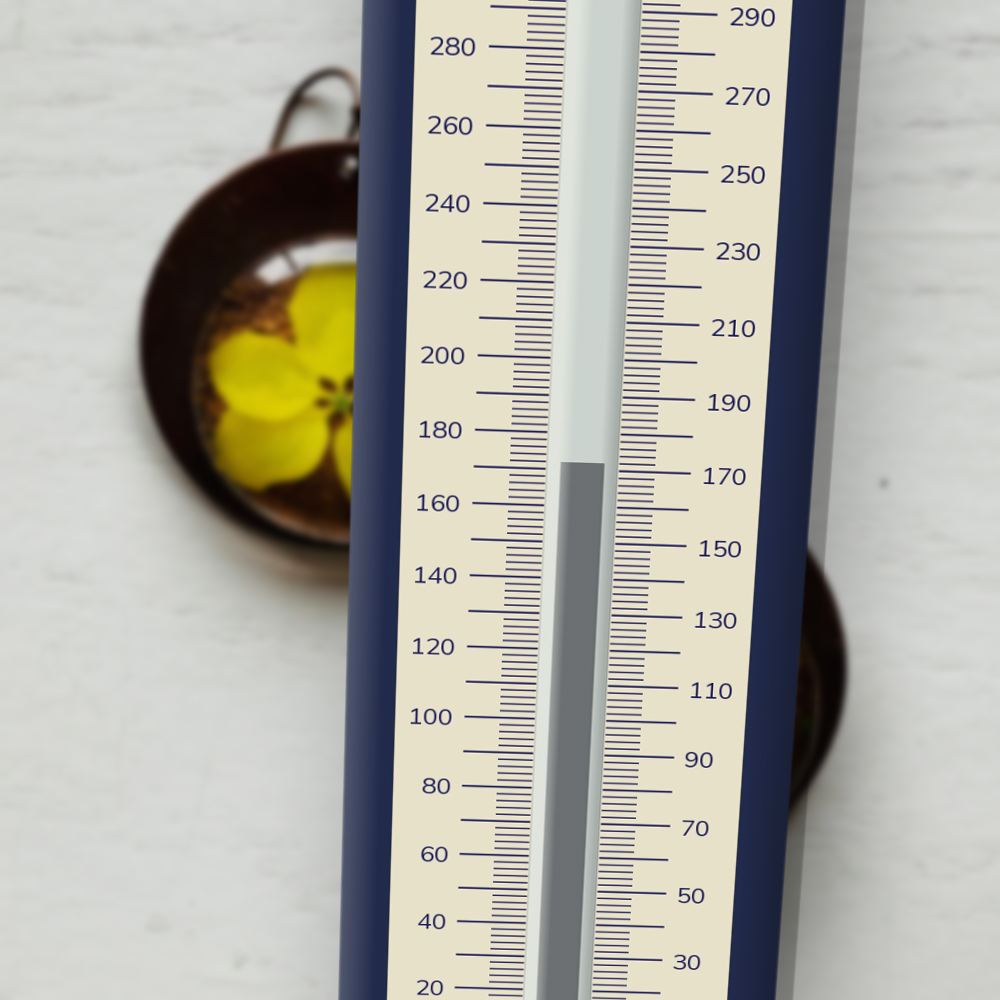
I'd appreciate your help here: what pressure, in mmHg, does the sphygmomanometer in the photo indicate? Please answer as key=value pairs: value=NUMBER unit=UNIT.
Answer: value=172 unit=mmHg
